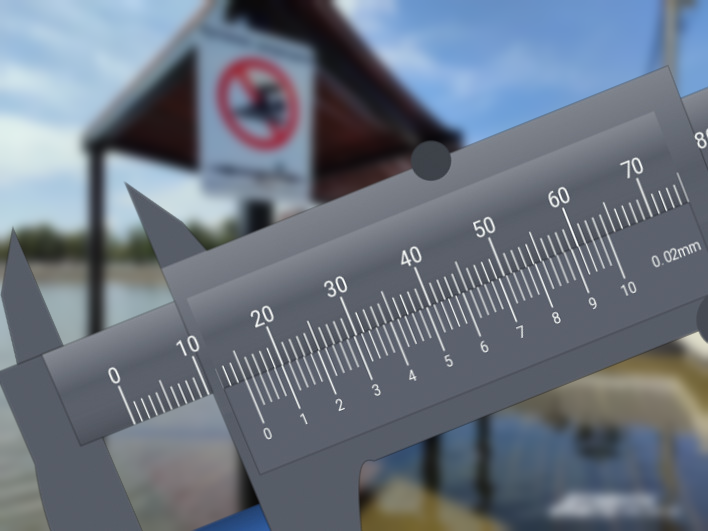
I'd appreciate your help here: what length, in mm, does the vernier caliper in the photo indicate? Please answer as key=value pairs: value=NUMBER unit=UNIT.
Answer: value=15.0 unit=mm
